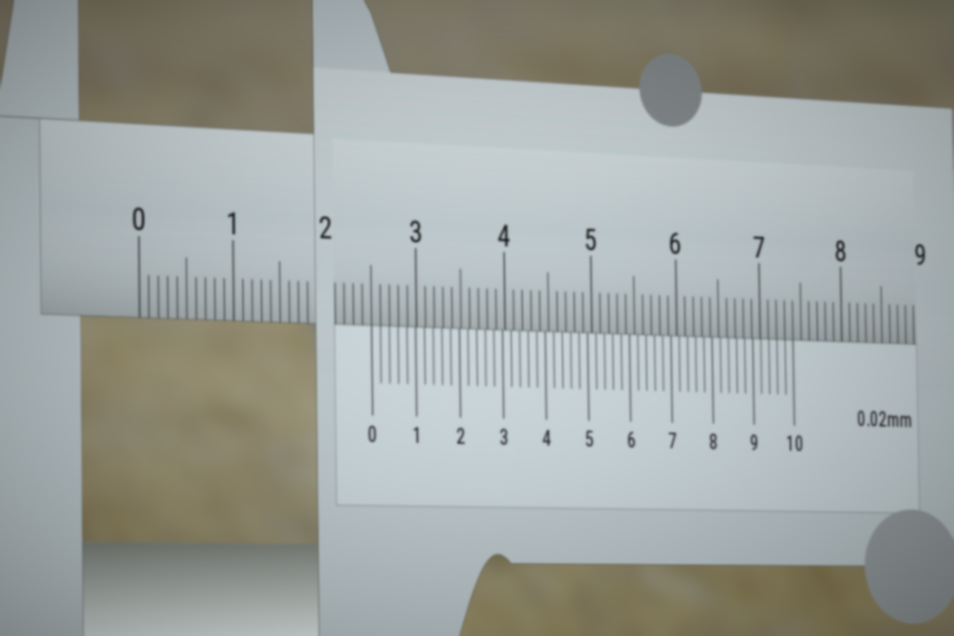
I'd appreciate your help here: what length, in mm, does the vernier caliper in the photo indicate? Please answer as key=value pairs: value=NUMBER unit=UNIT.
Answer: value=25.0 unit=mm
